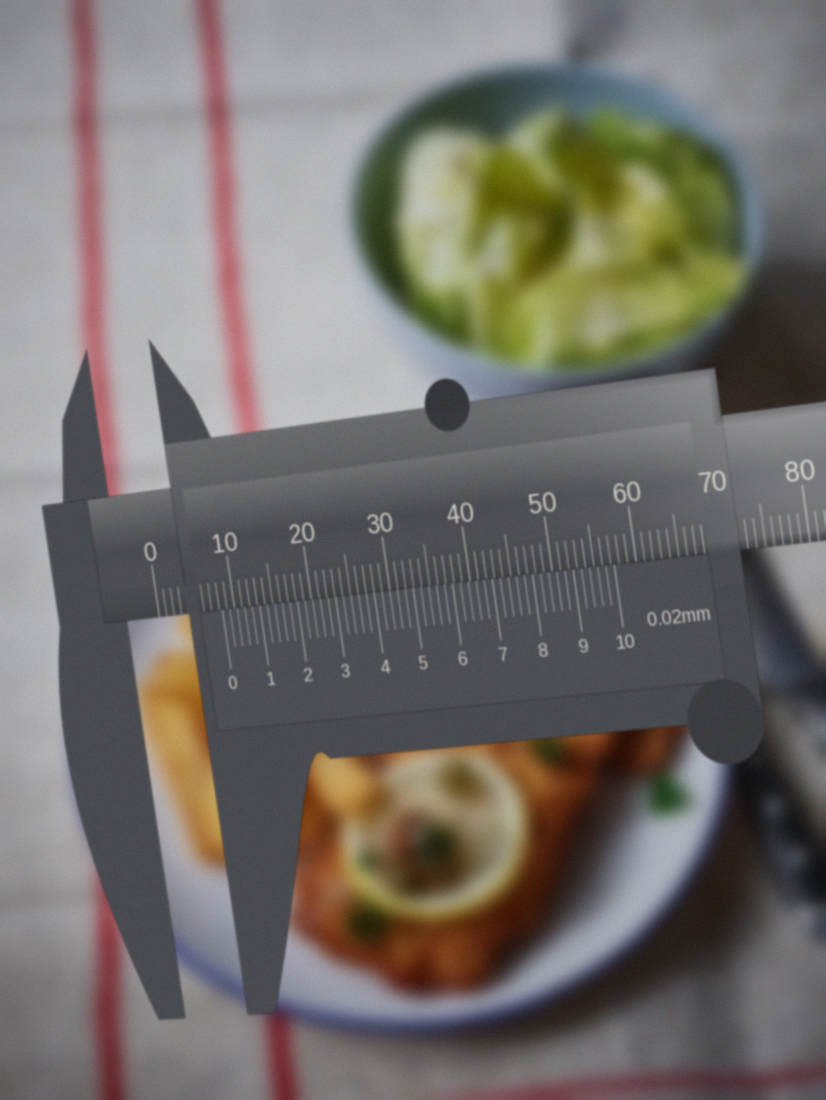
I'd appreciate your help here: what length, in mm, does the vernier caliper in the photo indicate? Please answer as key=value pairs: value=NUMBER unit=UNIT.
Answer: value=8.4 unit=mm
